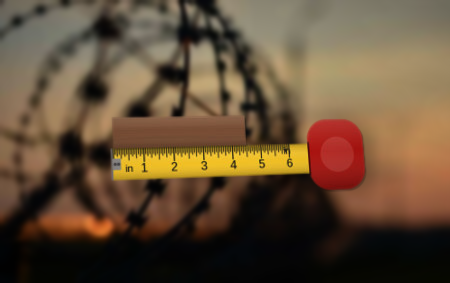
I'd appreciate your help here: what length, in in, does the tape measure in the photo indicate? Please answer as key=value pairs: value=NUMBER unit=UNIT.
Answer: value=4.5 unit=in
